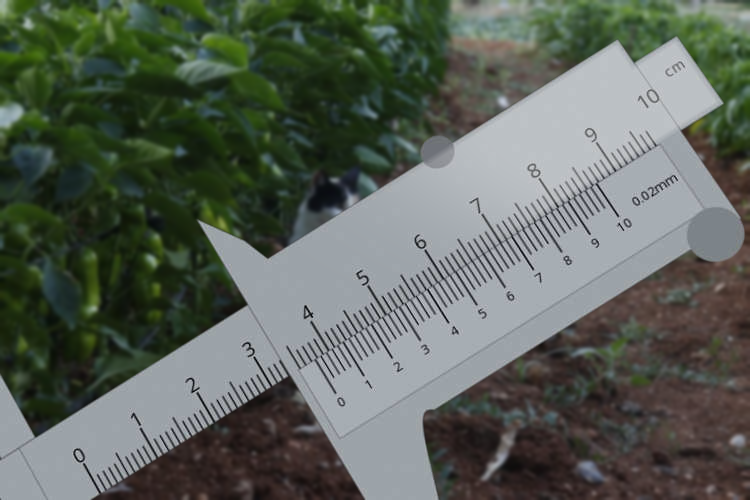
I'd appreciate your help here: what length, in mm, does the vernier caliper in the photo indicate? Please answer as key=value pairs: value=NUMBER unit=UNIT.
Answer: value=37.6 unit=mm
